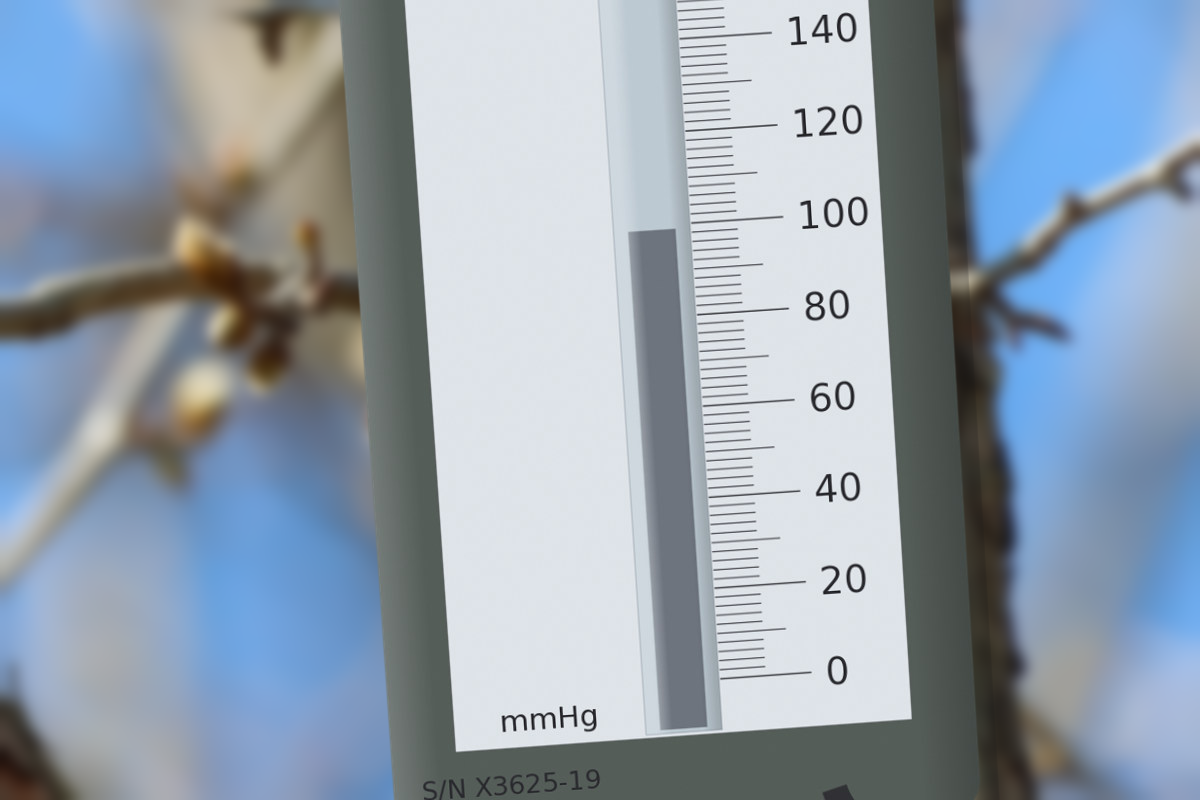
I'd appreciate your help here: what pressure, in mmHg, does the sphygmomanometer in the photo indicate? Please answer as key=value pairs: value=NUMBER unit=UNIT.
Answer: value=99 unit=mmHg
